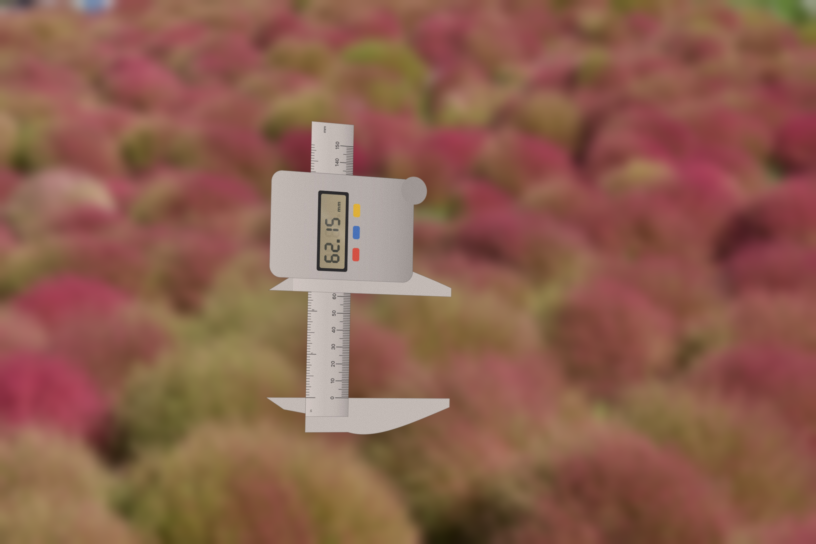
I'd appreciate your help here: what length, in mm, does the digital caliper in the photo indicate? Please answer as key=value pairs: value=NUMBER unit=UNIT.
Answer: value=62.15 unit=mm
